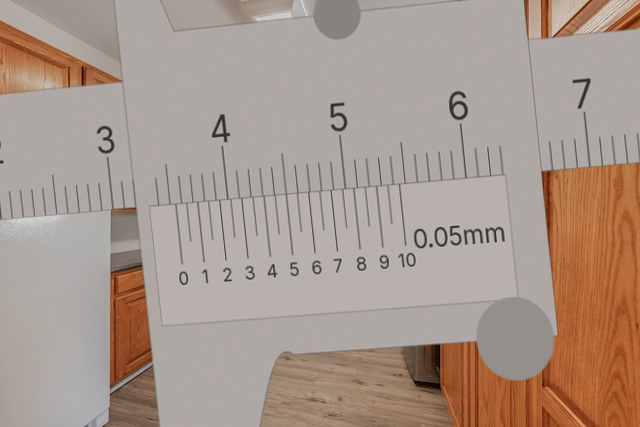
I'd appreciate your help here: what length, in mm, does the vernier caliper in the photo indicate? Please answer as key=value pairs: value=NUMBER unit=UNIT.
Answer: value=35.5 unit=mm
